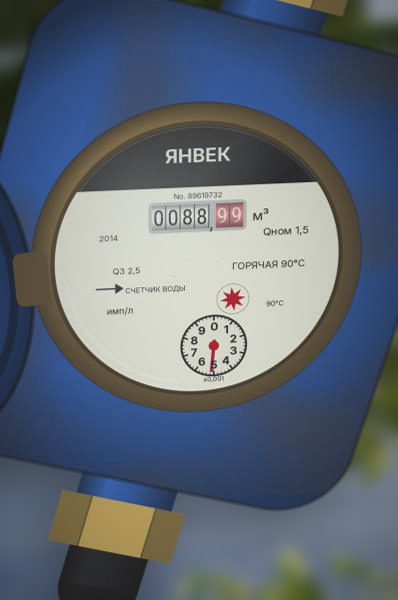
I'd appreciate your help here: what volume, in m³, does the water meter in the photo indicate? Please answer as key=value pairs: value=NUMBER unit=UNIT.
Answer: value=88.995 unit=m³
